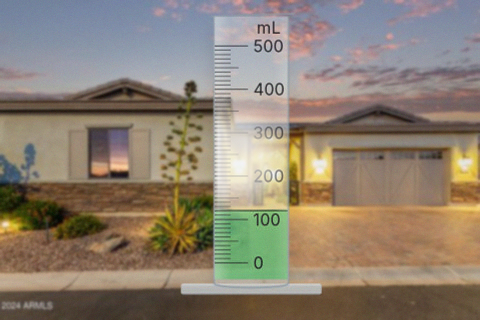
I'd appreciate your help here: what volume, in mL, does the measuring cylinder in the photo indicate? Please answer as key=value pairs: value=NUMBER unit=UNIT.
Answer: value=120 unit=mL
